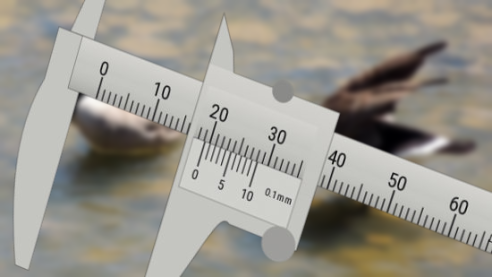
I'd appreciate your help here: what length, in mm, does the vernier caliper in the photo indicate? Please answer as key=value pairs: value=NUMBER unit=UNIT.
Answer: value=19.2 unit=mm
